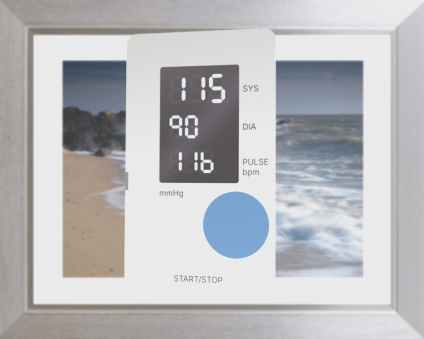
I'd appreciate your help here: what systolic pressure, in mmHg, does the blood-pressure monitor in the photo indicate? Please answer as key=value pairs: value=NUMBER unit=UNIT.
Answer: value=115 unit=mmHg
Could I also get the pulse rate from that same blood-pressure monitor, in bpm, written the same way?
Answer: value=116 unit=bpm
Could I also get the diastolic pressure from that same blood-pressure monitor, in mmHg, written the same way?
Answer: value=90 unit=mmHg
